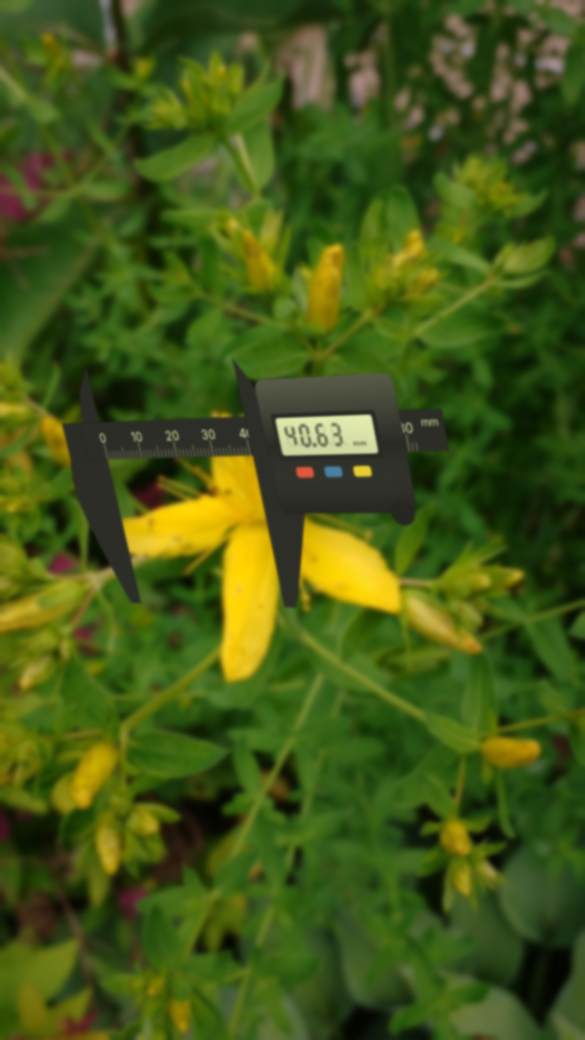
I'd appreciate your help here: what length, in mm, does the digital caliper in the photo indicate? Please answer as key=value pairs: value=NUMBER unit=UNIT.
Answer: value=40.63 unit=mm
